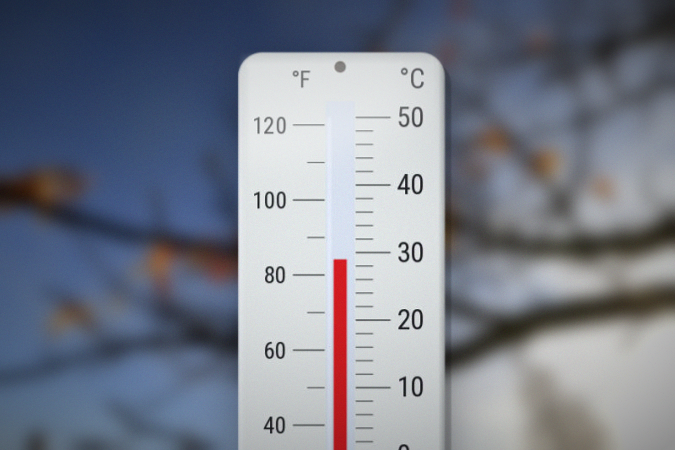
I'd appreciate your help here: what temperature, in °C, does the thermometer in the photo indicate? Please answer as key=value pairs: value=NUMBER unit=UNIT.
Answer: value=29 unit=°C
